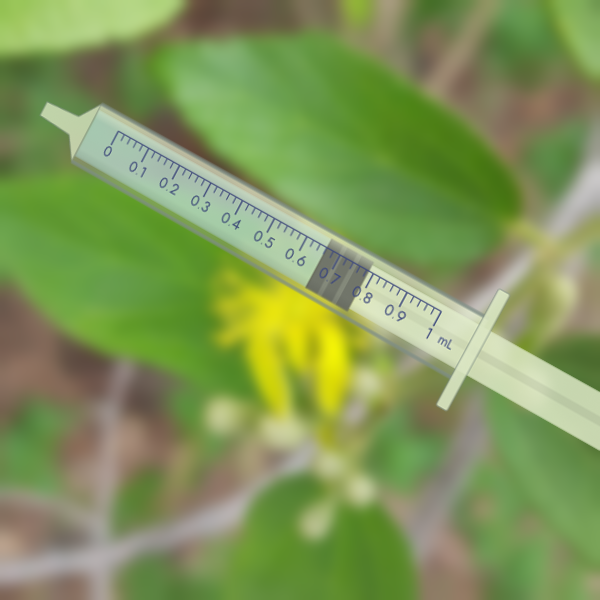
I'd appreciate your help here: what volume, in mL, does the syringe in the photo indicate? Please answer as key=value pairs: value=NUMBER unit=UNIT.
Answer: value=0.66 unit=mL
